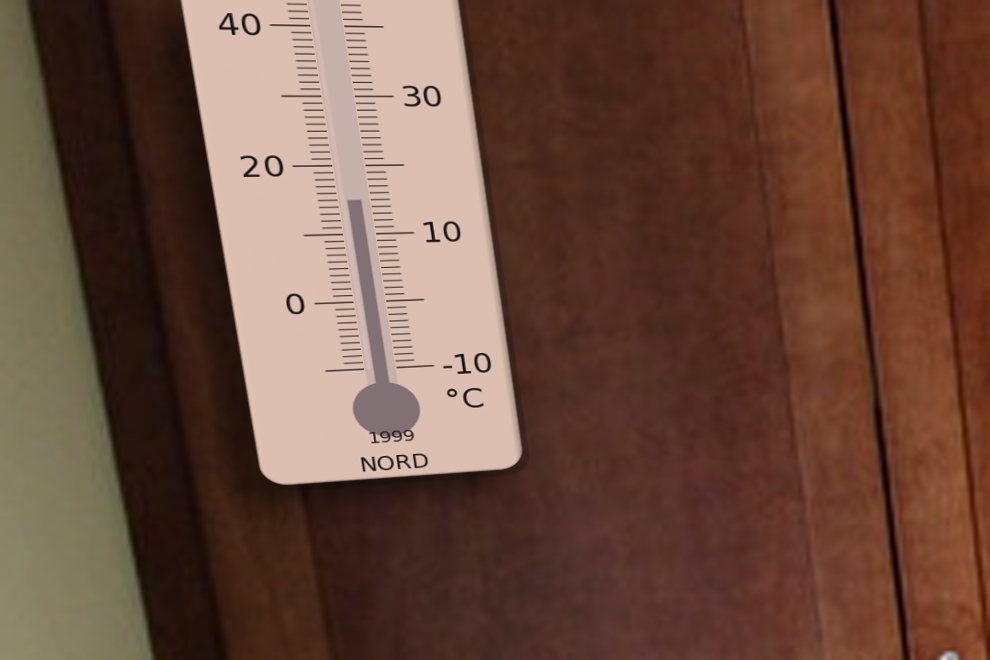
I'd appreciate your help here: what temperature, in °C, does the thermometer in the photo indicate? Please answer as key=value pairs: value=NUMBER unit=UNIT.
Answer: value=15 unit=°C
